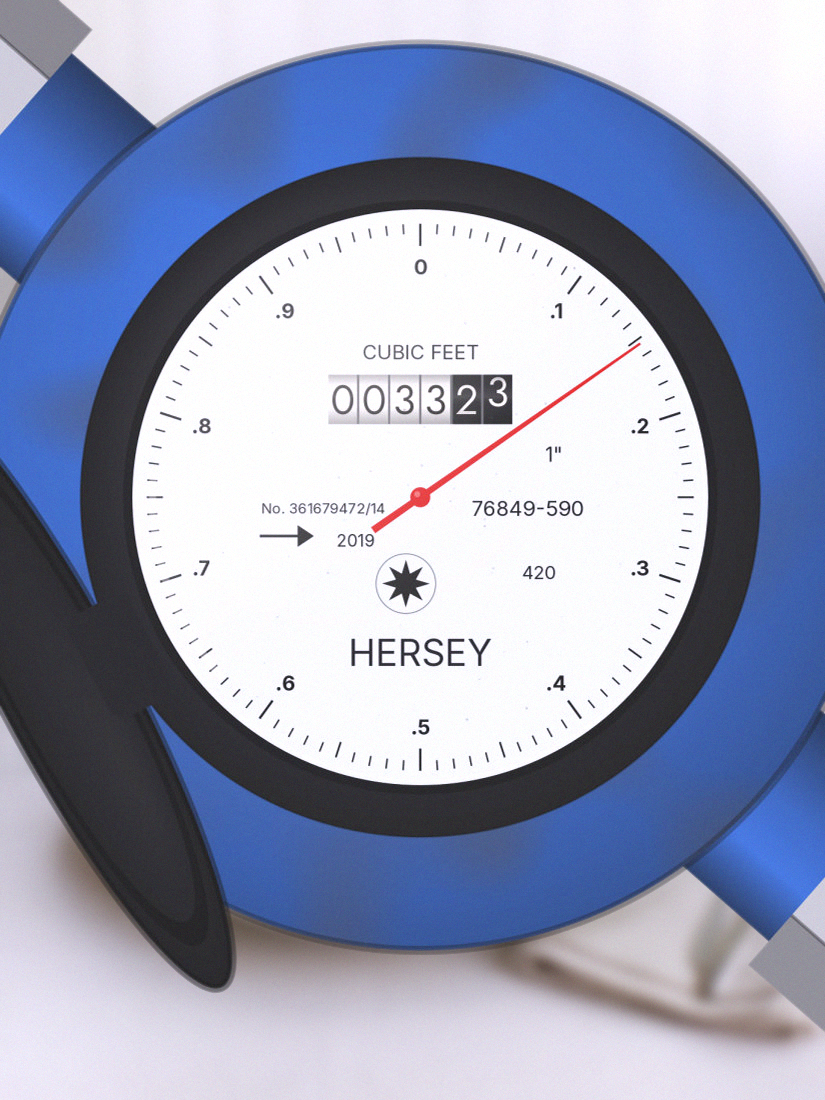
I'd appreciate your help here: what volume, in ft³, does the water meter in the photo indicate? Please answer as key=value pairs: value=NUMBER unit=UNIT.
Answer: value=3323.15 unit=ft³
